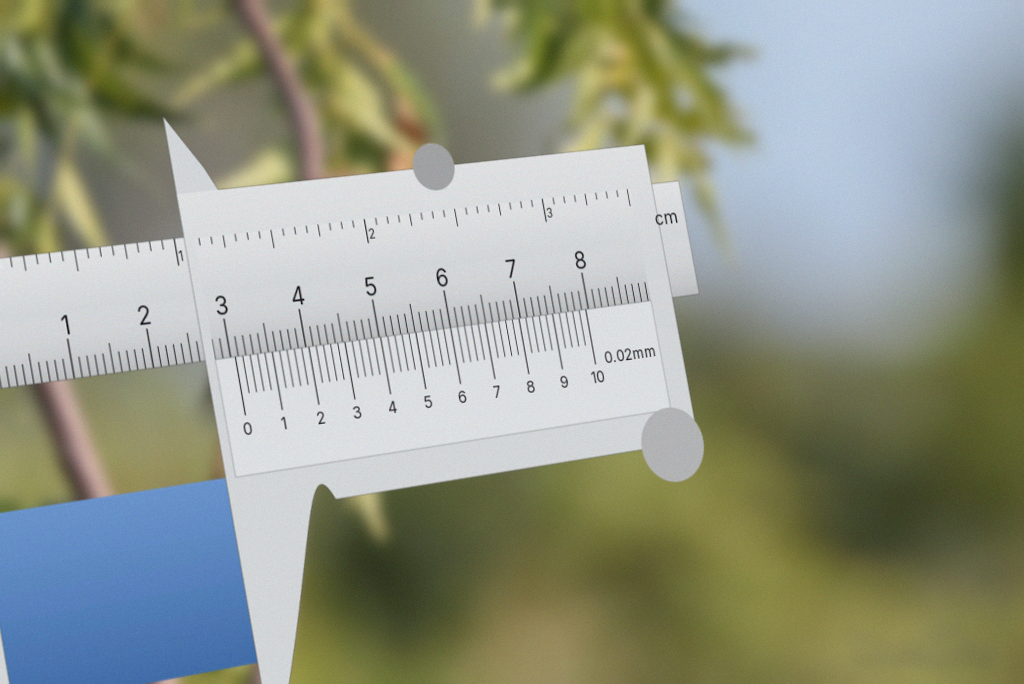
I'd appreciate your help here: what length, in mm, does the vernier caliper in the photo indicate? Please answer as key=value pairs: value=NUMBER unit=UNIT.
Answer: value=30.6 unit=mm
